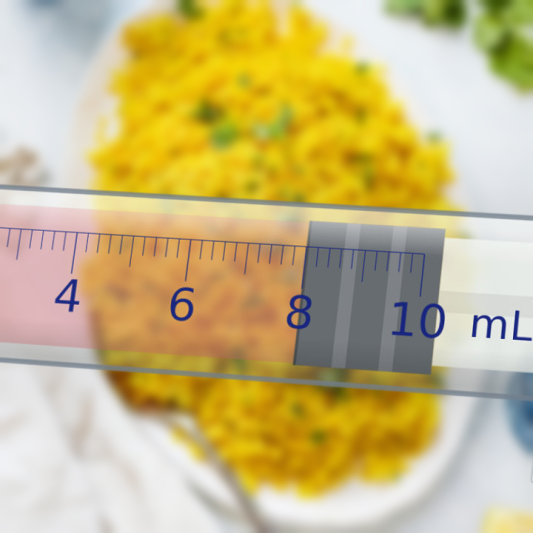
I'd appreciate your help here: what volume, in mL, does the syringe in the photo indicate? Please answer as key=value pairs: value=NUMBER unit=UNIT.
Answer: value=8 unit=mL
